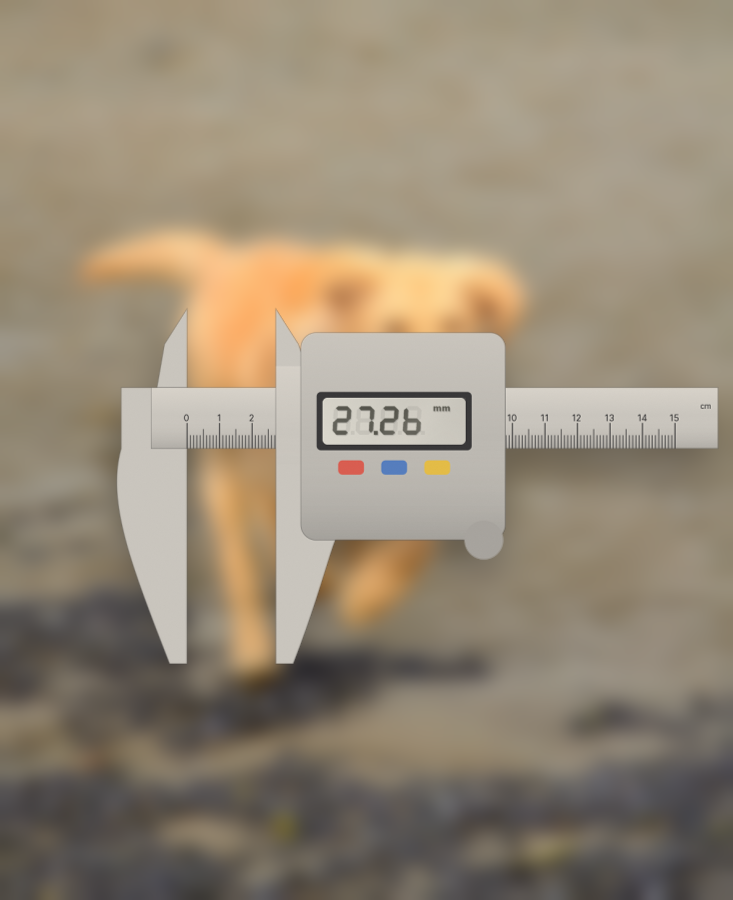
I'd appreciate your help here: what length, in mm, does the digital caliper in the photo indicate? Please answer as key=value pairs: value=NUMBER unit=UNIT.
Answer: value=27.26 unit=mm
